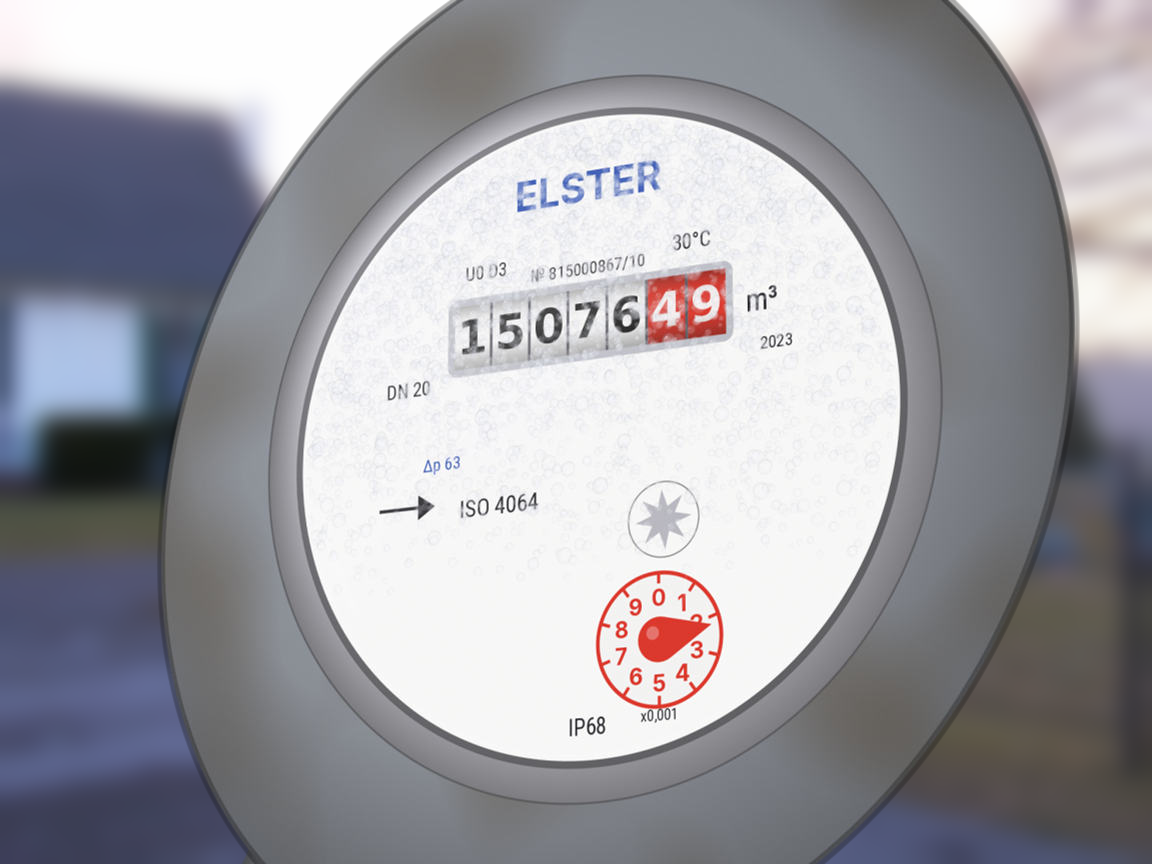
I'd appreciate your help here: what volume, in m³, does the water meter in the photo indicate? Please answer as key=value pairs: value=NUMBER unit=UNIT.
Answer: value=15076.492 unit=m³
